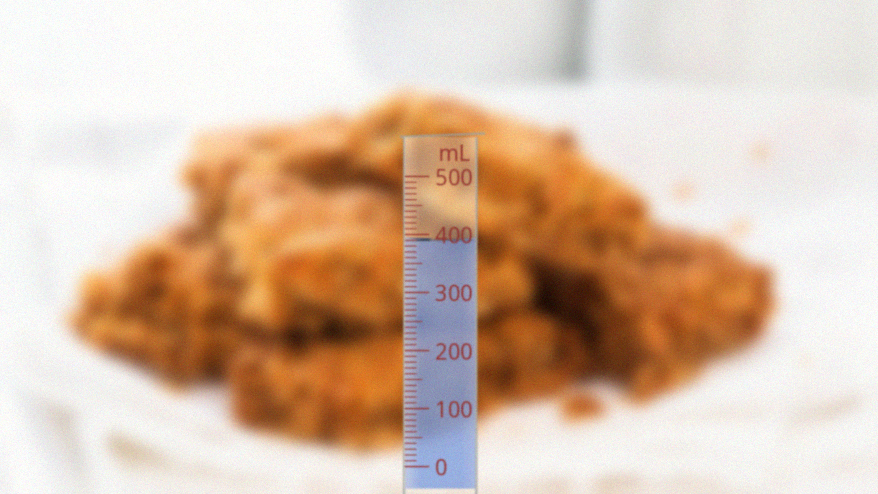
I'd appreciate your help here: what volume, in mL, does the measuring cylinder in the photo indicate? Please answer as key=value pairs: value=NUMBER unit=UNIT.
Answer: value=390 unit=mL
